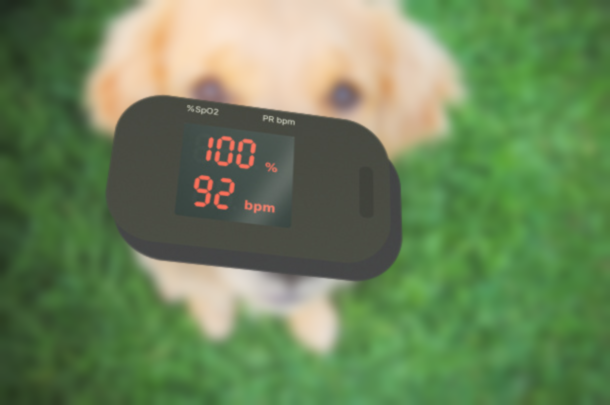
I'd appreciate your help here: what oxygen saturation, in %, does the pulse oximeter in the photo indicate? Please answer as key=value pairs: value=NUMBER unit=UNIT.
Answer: value=100 unit=%
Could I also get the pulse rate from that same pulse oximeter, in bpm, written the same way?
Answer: value=92 unit=bpm
